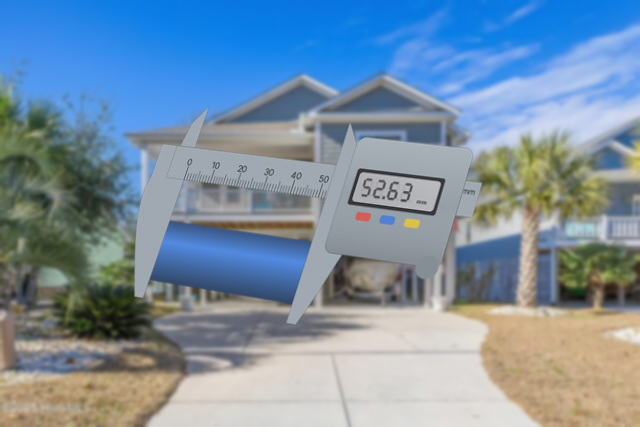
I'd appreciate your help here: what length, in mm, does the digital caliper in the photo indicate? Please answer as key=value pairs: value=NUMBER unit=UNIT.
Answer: value=52.63 unit=mm
